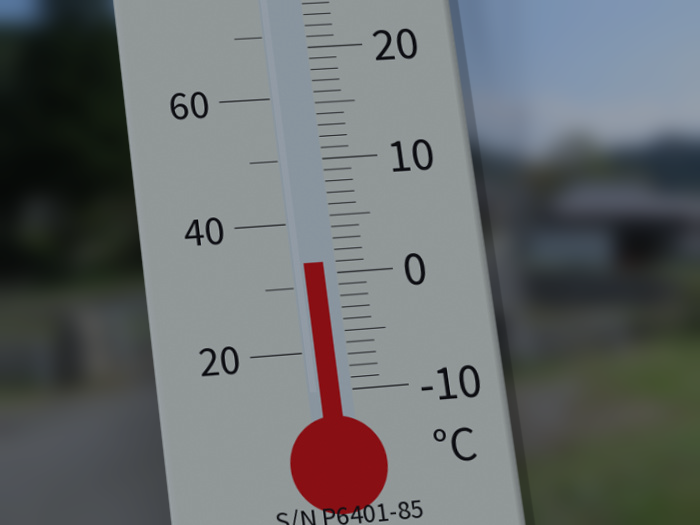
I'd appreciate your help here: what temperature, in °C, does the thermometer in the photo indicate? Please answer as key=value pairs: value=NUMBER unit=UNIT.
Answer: value=1 unit=°C
